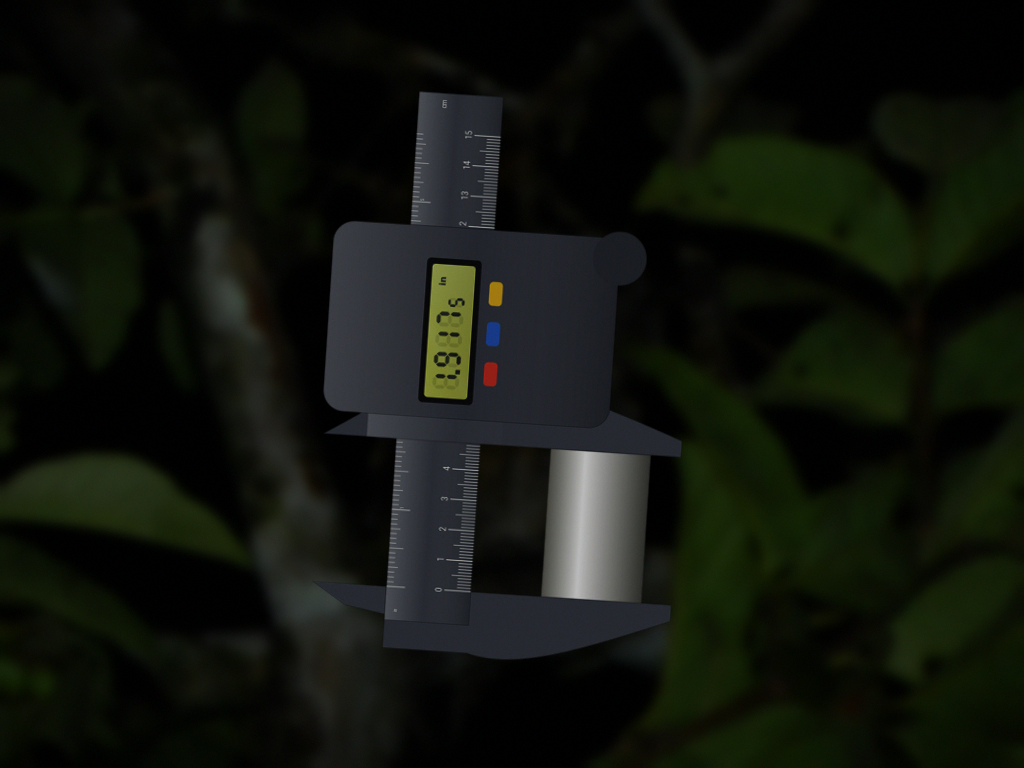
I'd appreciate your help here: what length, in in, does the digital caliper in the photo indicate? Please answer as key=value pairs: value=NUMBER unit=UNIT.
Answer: value=1.9175 unit=in
